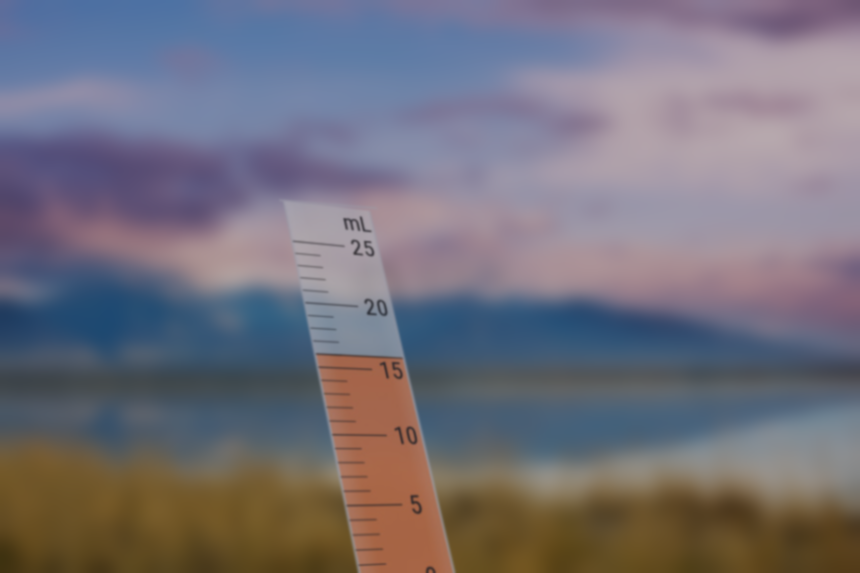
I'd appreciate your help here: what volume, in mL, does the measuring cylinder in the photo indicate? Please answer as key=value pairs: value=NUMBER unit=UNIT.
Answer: value=16 unit=mL
